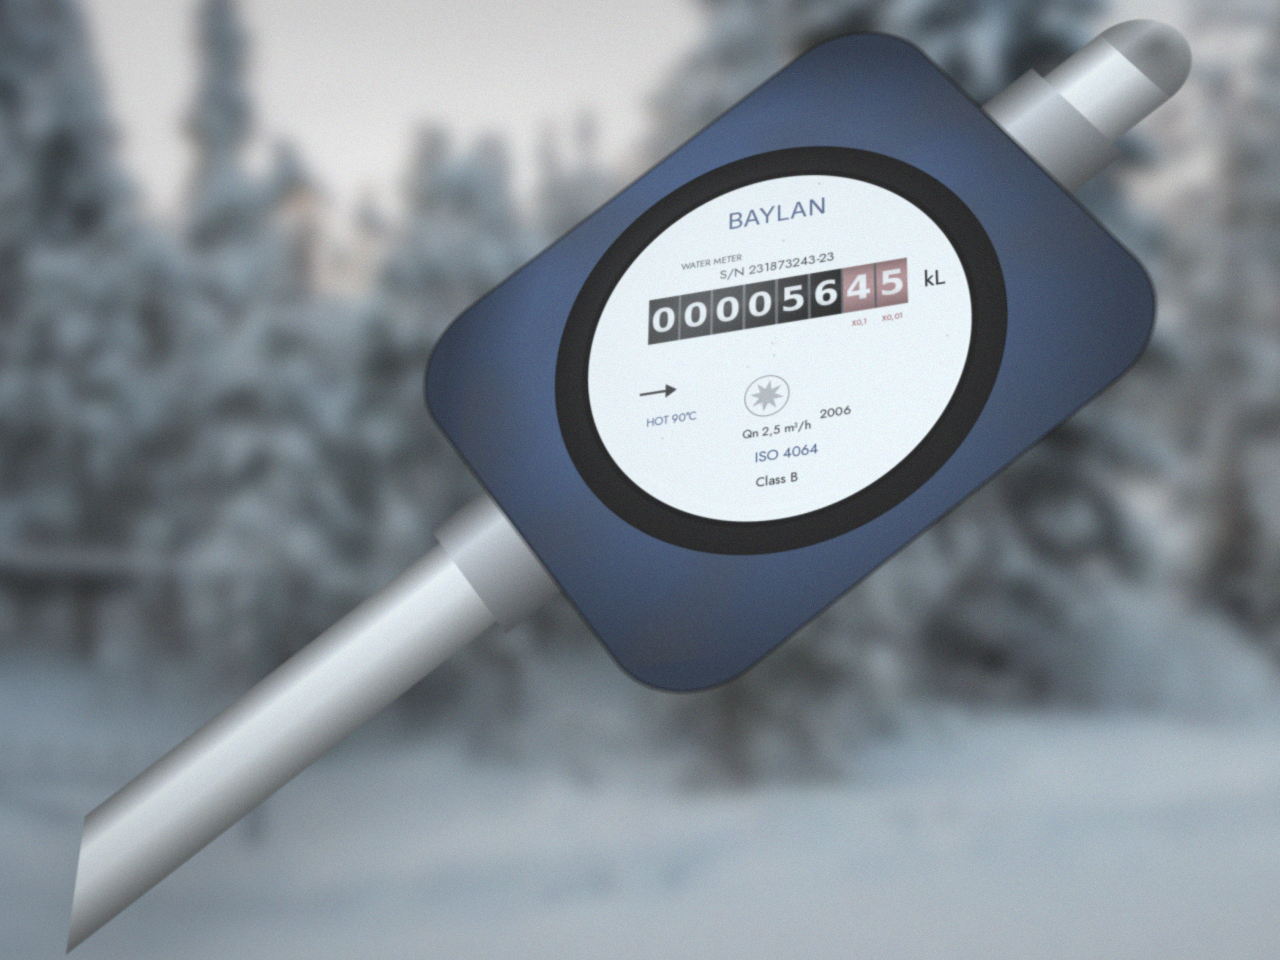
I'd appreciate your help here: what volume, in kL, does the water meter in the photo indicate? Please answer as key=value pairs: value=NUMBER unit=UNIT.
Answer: value=56.45 unit=kL
